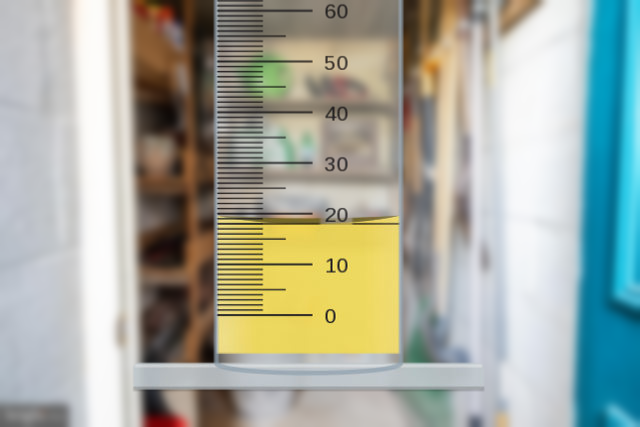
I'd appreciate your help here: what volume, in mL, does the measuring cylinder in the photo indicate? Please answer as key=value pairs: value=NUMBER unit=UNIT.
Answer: value=18 unit=mL
